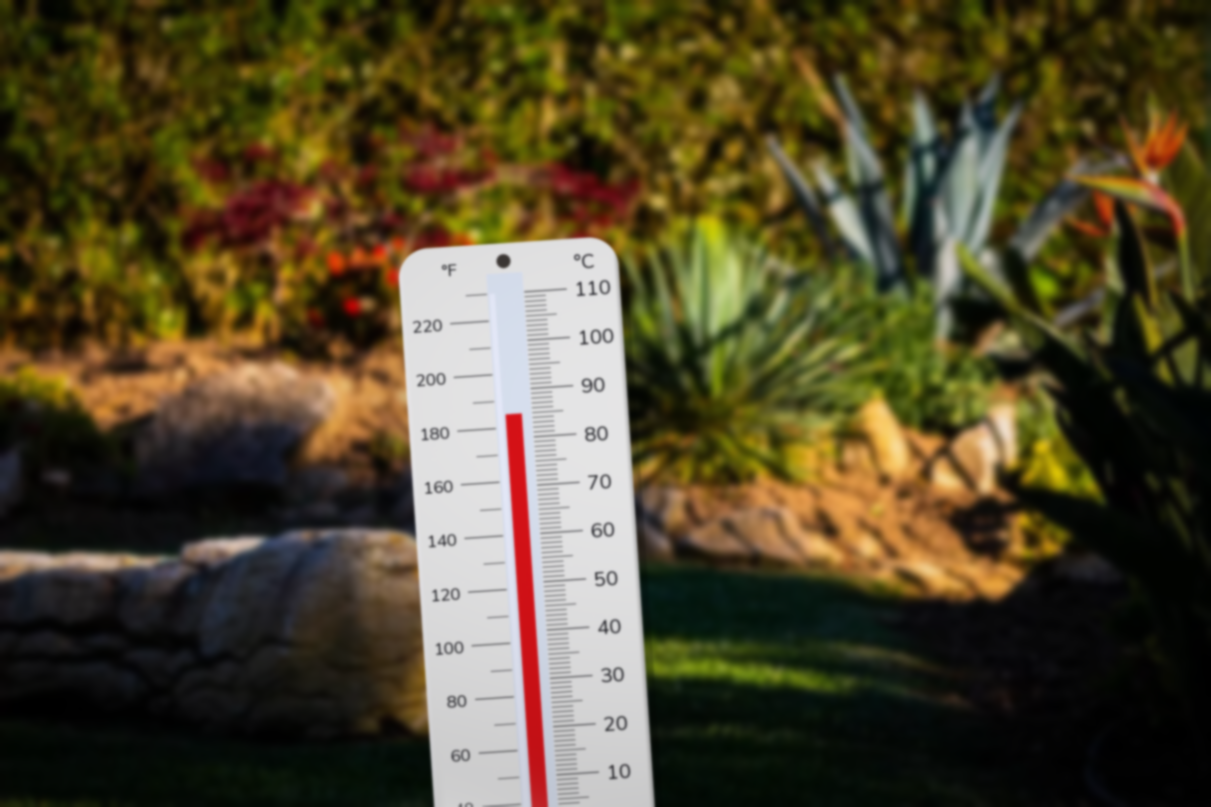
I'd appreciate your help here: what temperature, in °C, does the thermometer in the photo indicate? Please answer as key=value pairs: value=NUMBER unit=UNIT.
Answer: value=85 unit=°C
